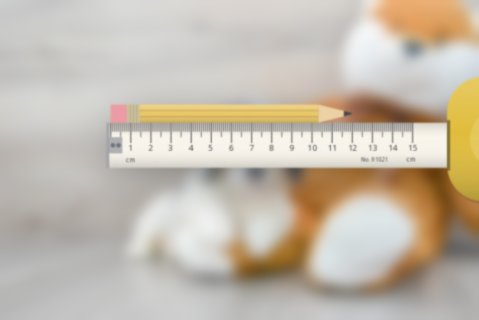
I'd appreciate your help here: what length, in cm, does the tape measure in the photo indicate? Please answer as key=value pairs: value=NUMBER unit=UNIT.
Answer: value=12 unit=cm
